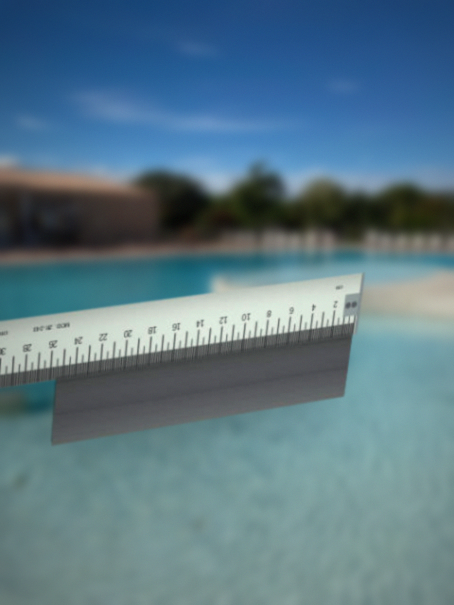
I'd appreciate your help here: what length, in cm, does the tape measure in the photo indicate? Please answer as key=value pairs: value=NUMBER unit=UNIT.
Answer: value=25.5 unit=cm
